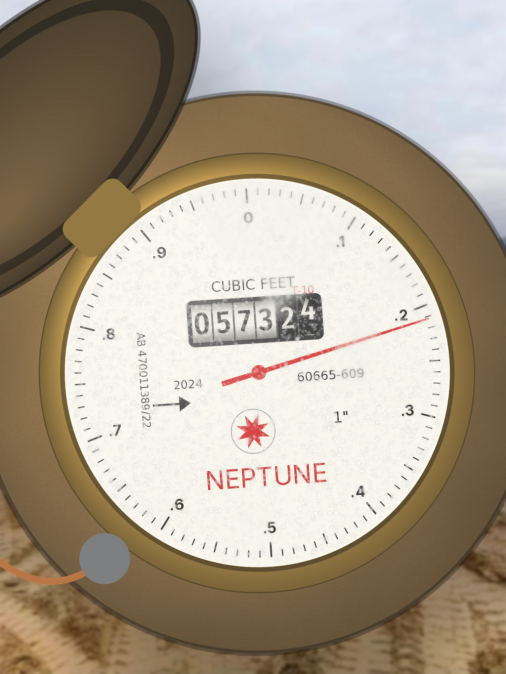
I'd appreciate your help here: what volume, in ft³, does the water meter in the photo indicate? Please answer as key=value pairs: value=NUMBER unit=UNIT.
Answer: value=57324.21 unit=ft³
